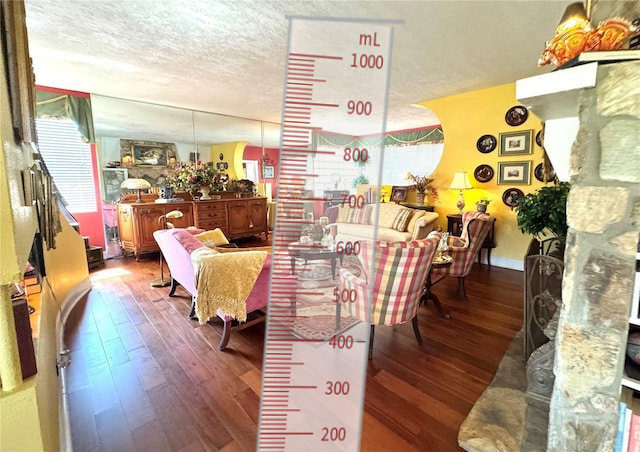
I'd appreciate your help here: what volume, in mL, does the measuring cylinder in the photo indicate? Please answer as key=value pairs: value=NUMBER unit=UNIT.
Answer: value=400 unit=mL
